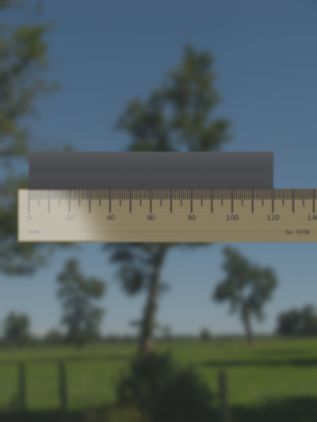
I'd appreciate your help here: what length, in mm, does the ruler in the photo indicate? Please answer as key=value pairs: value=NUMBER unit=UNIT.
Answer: value=120 unit=mm
